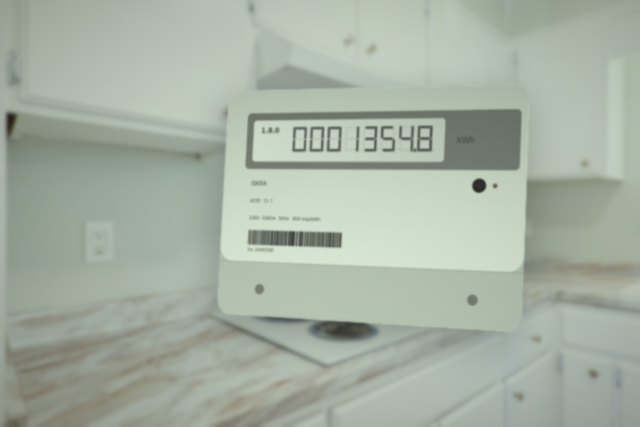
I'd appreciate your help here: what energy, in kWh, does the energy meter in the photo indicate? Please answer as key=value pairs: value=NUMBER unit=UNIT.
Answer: value=1354.8 unit=kWh
